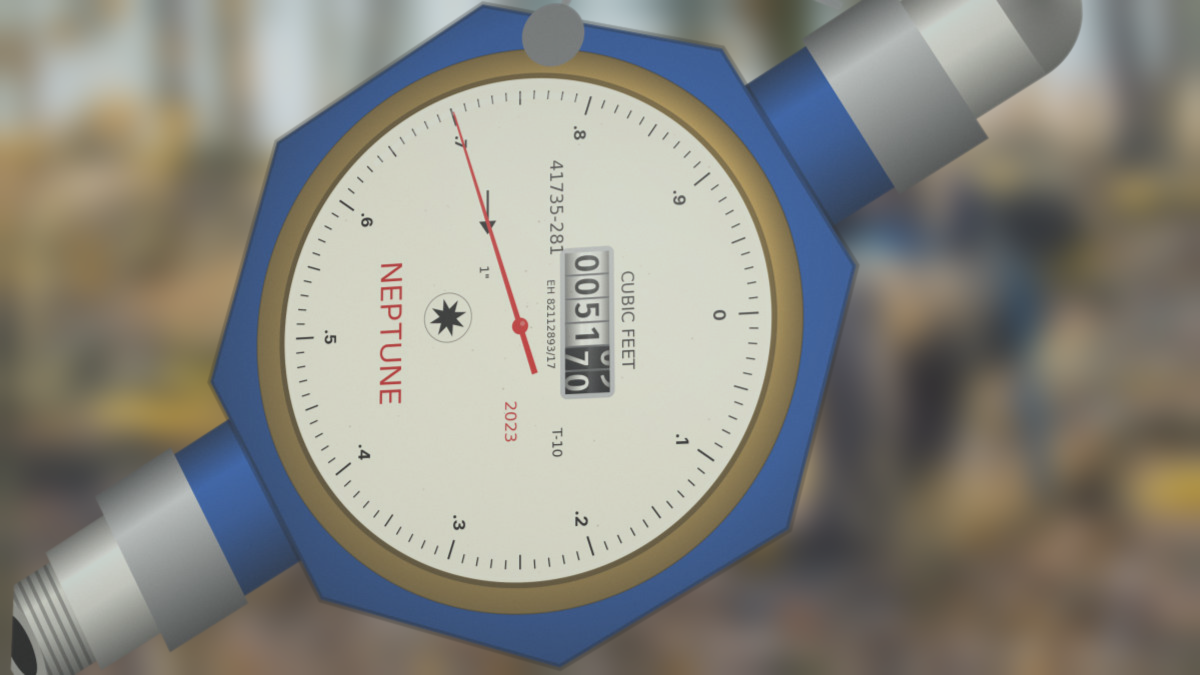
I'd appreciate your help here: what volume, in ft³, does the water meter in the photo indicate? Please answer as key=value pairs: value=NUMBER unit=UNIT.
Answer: value=5169.70 unit=ft³
